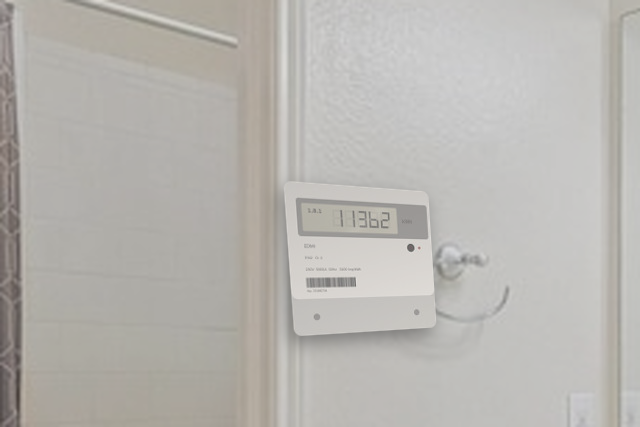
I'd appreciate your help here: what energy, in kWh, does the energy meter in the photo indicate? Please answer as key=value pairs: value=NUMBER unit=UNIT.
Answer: value=11362 unit=kWh
